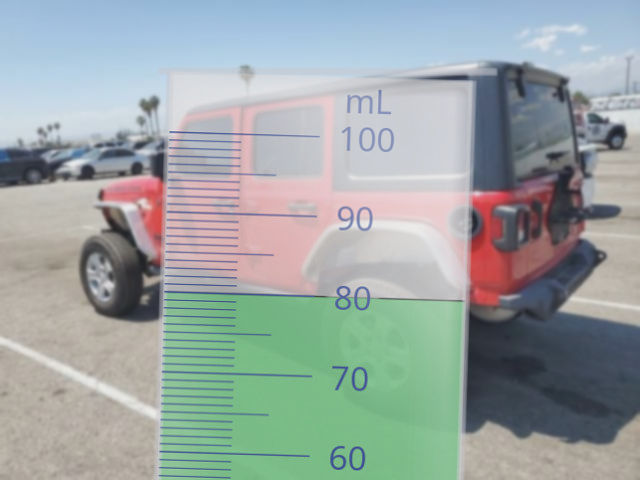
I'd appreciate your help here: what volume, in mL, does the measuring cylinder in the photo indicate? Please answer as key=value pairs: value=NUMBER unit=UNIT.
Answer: value=80 unit=mL
